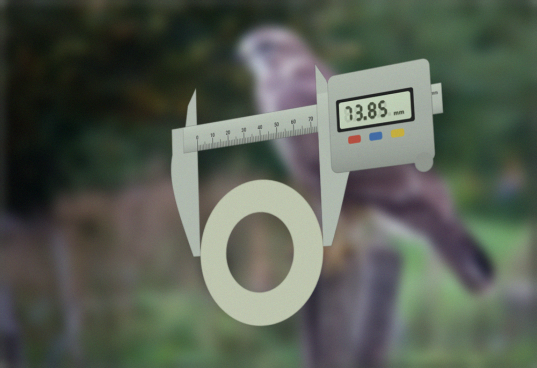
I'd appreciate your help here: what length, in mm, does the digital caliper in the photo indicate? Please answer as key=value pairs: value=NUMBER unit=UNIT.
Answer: value=73.85 unit=mm
